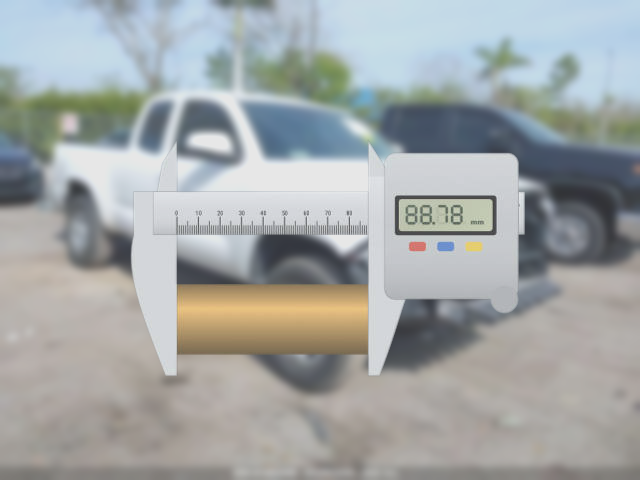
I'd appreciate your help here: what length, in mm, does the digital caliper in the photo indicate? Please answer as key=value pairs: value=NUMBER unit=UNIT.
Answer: value=88.78 unit=mm
